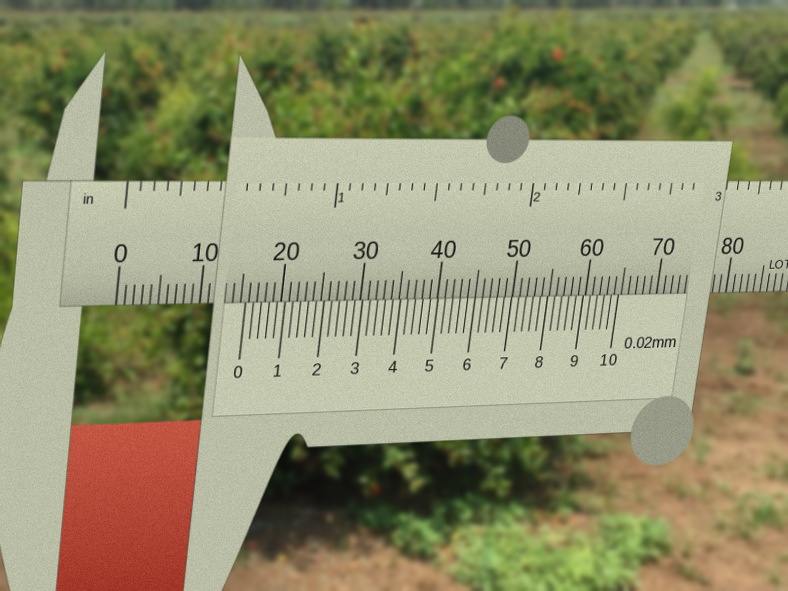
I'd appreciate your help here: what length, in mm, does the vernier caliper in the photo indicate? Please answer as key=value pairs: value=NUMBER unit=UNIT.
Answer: value=15.6 unit=mm
